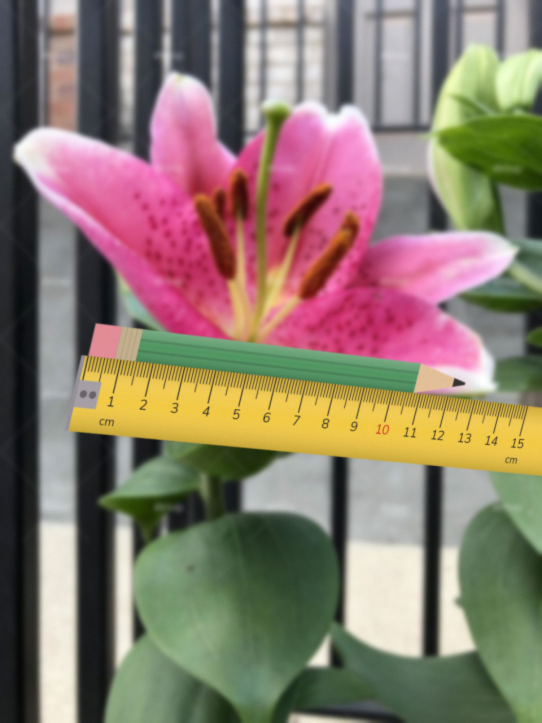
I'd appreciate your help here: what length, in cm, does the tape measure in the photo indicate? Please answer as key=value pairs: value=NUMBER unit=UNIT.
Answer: value=12.5 unit=cm
